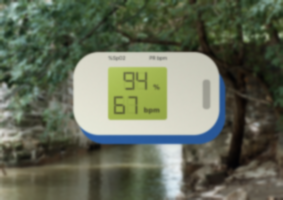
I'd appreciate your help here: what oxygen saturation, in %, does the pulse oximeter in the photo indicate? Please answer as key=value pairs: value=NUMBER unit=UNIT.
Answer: value=94 unit=%
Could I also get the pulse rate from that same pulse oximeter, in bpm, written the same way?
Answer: value=67 unit=bpm
